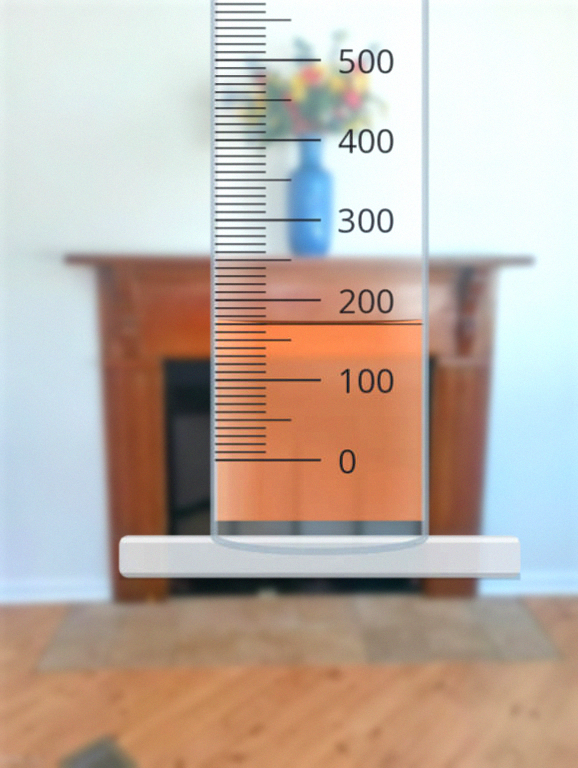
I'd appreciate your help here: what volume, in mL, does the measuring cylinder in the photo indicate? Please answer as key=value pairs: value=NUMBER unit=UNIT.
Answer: value=170 unit=mL
